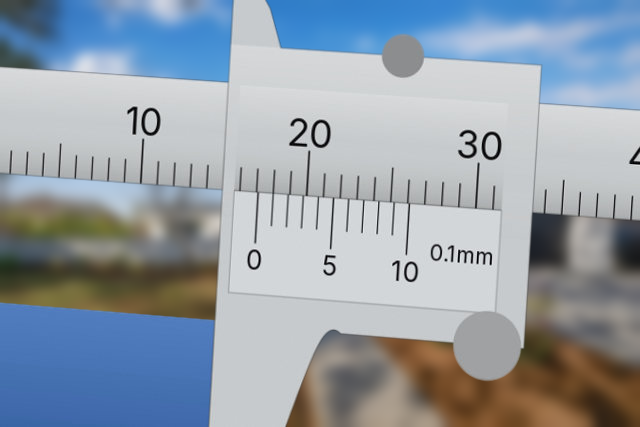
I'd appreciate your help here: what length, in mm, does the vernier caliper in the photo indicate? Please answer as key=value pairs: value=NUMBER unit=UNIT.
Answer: value=17.1 unit=mm
